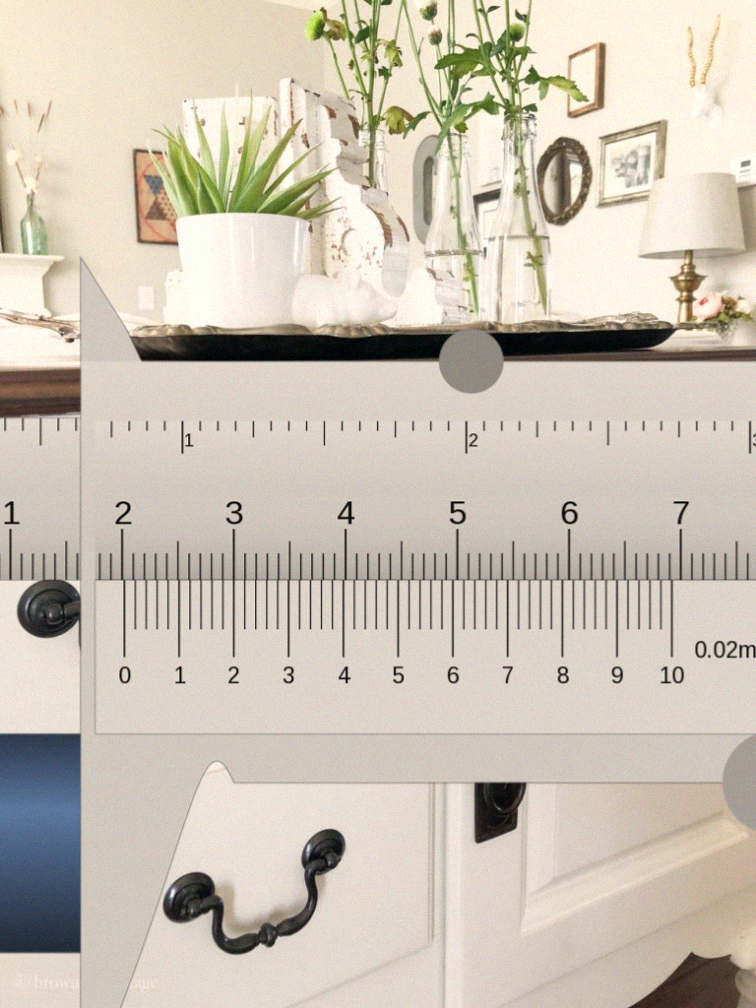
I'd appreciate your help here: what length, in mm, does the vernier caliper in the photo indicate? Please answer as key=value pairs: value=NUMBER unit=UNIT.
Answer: value=20.2 unit=mm
